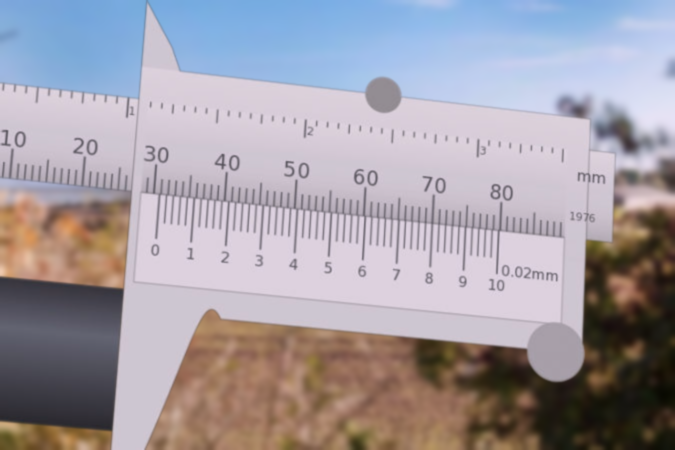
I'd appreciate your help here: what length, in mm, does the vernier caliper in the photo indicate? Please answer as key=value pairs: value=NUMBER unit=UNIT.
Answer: value=30.8 unit=mm
